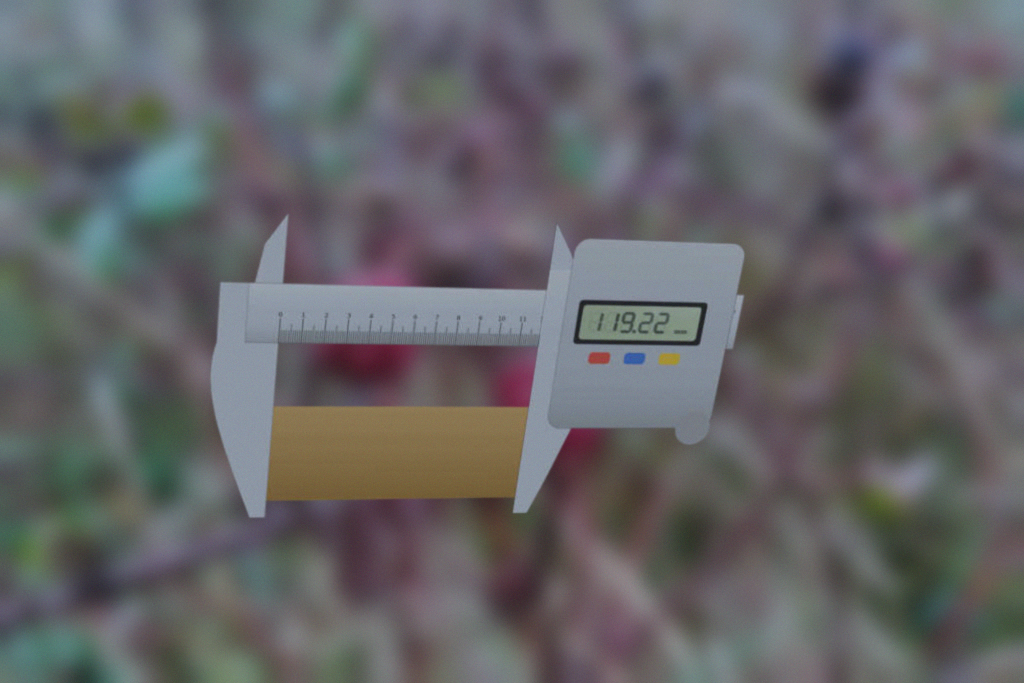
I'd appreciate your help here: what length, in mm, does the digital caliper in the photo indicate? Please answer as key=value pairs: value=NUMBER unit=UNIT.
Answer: value=119.22 unit=mm
